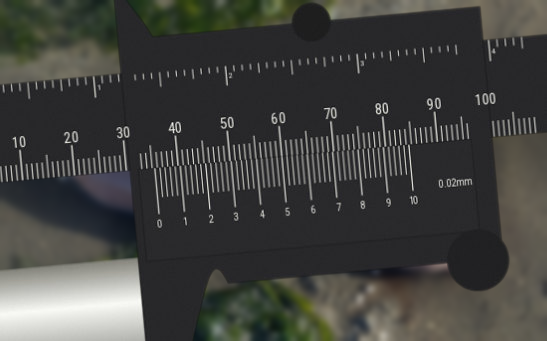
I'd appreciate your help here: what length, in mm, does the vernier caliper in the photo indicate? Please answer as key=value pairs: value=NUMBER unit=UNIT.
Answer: value=35.5 unit=mm
